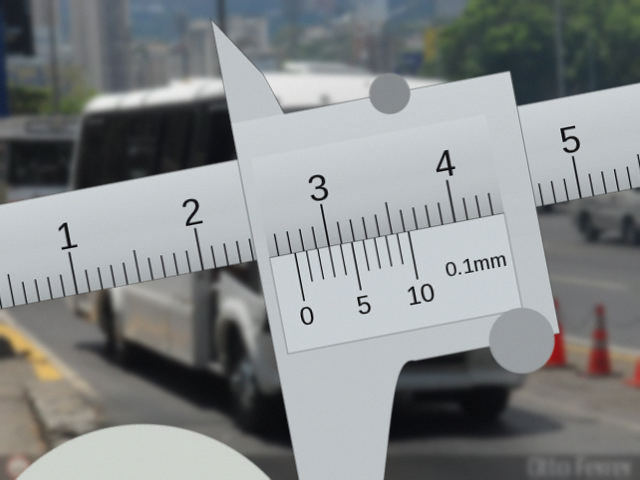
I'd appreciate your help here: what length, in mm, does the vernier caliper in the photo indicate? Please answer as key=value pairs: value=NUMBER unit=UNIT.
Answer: value=27.3 unit=mm
